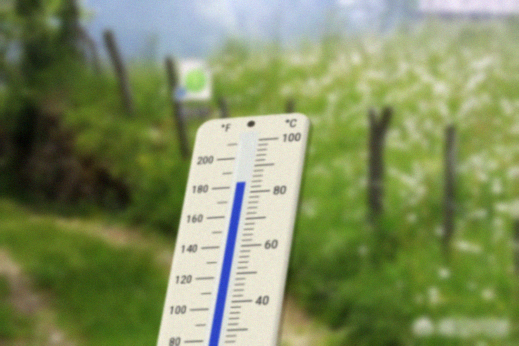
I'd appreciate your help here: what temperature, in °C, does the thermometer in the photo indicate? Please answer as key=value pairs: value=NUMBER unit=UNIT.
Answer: value=84 unit=°C
